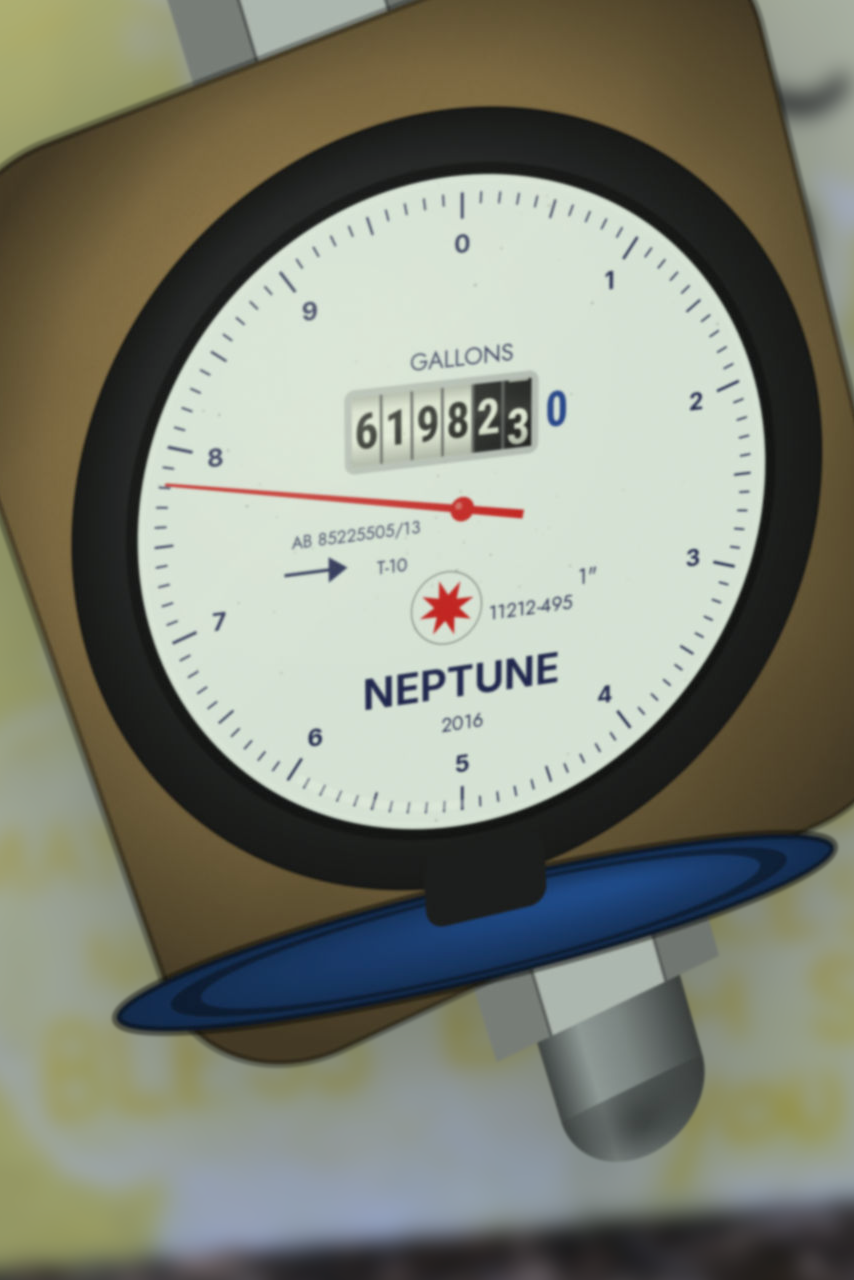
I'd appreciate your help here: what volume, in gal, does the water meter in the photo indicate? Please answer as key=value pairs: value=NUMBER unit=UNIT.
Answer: value=6198227.8 unit=gal
